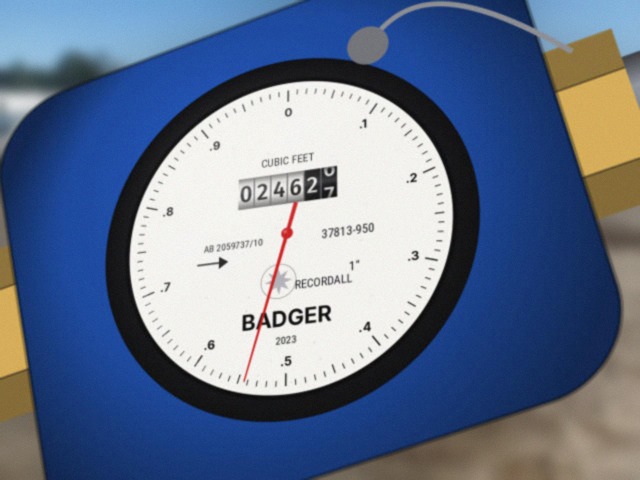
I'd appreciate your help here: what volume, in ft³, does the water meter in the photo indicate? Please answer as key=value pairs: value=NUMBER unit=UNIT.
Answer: value=24626.54 unit=ft³
